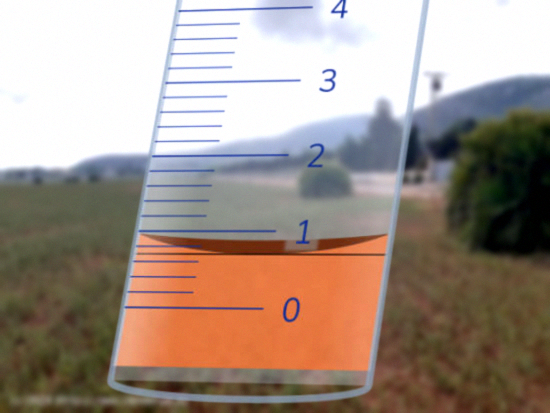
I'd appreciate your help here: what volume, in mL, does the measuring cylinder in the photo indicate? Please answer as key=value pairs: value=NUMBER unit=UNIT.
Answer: value=0.7 unit=mL
